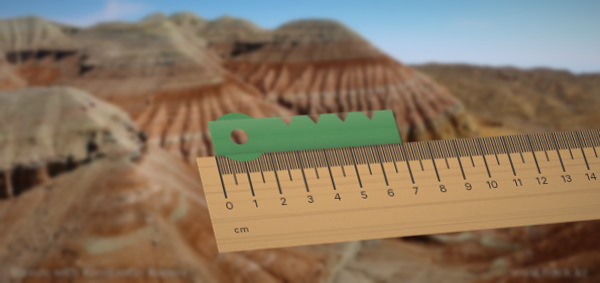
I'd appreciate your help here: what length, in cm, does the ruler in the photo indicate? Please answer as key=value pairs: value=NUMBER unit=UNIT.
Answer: value=7 unit=cm
